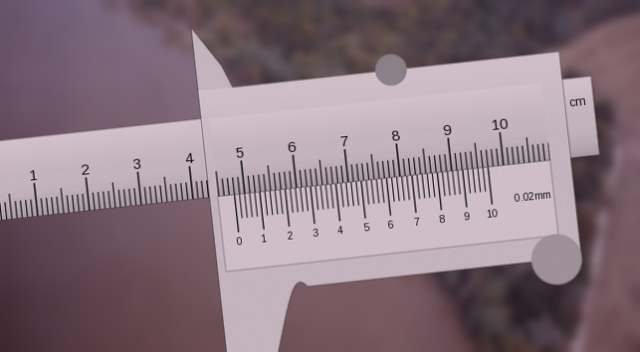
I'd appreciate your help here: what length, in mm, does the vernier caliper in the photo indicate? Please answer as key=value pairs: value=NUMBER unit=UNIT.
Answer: value=48.0 unit=mm
